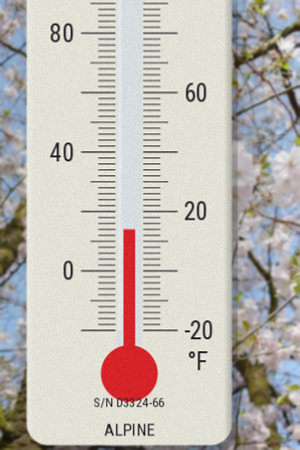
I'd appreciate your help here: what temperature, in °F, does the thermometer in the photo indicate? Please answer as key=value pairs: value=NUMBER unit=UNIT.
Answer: value=14 unit=°F
